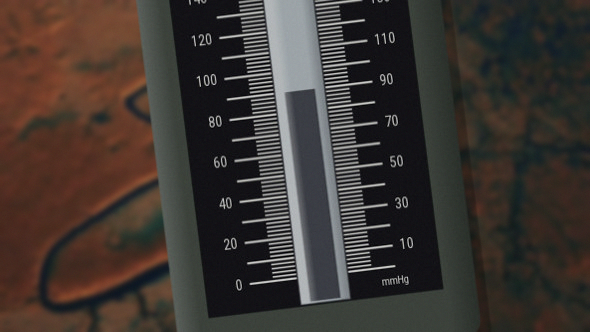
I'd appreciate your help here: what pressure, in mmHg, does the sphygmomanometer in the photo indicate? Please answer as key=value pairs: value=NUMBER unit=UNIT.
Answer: value=90 unit=mmHg
